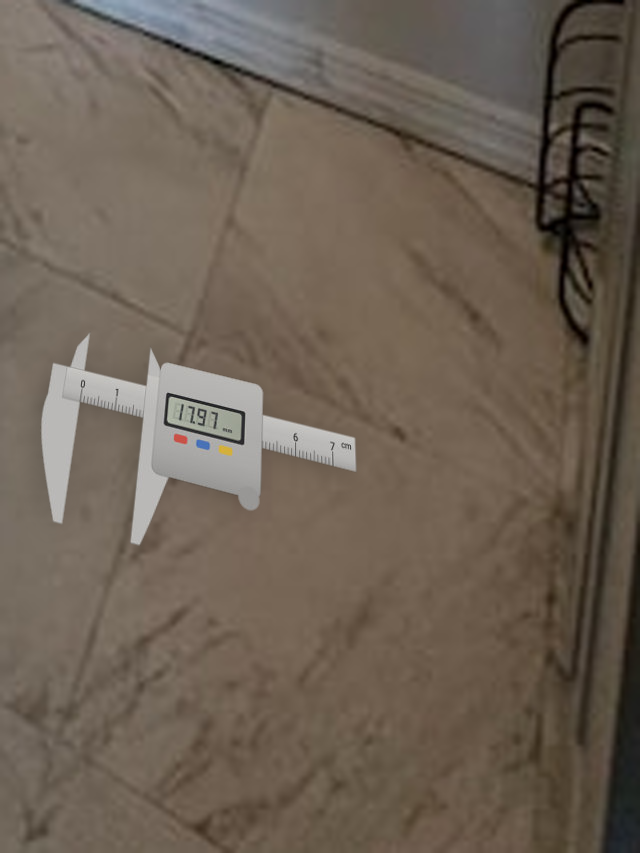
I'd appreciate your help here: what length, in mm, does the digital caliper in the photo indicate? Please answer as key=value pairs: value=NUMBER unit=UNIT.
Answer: value=17.97 unit=mm
